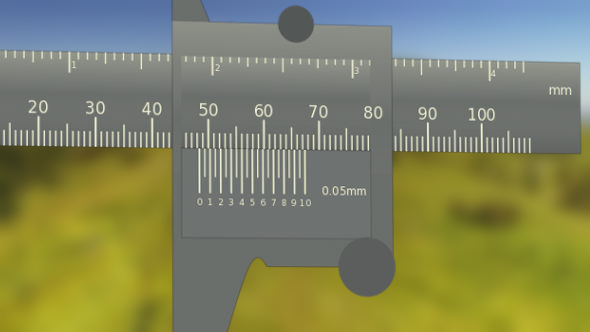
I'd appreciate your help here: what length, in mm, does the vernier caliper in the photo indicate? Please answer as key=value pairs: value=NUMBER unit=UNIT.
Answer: value=48.4 unit=mm
